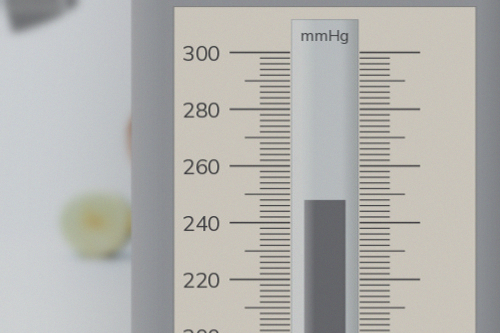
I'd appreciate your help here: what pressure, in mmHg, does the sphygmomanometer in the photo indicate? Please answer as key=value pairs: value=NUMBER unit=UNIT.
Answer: value=248 unit=mmHg
